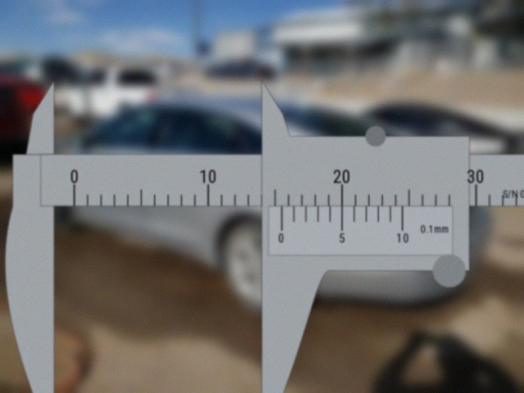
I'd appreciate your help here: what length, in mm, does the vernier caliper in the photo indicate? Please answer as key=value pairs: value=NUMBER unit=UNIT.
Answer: value=15.5 unit=mm
